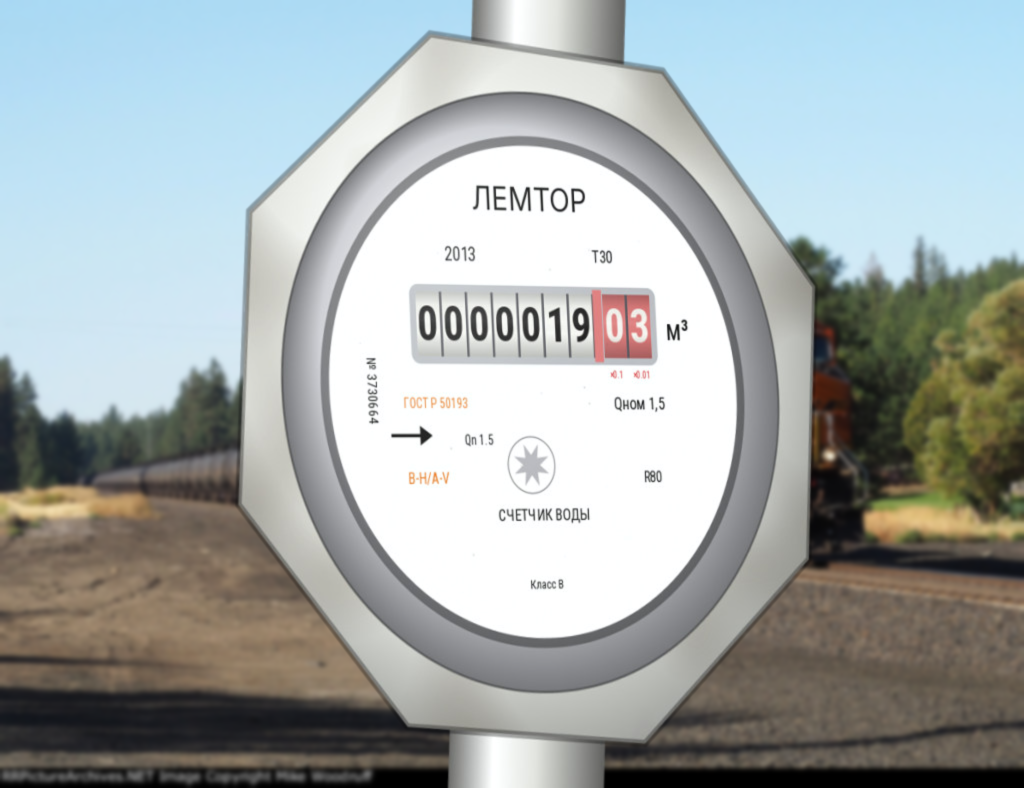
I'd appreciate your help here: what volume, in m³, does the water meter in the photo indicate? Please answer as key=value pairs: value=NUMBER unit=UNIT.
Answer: value=19.03 unit=m³
